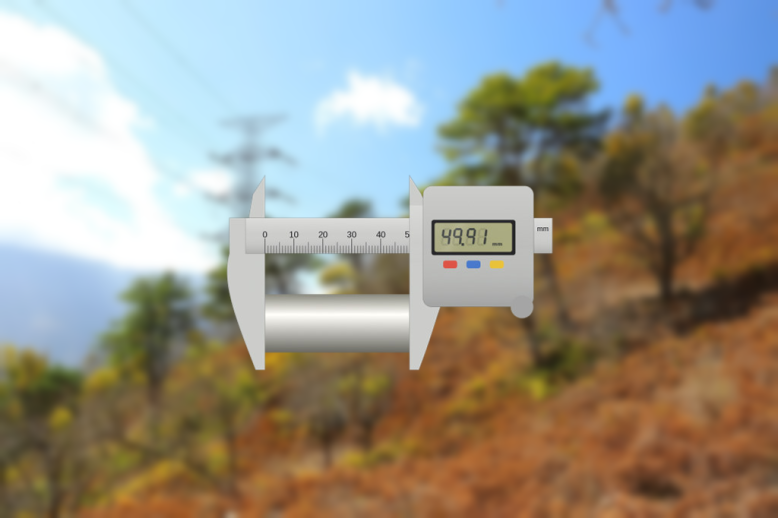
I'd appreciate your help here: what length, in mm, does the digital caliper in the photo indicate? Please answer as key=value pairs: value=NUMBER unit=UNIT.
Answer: value=49.91 unit=mm
